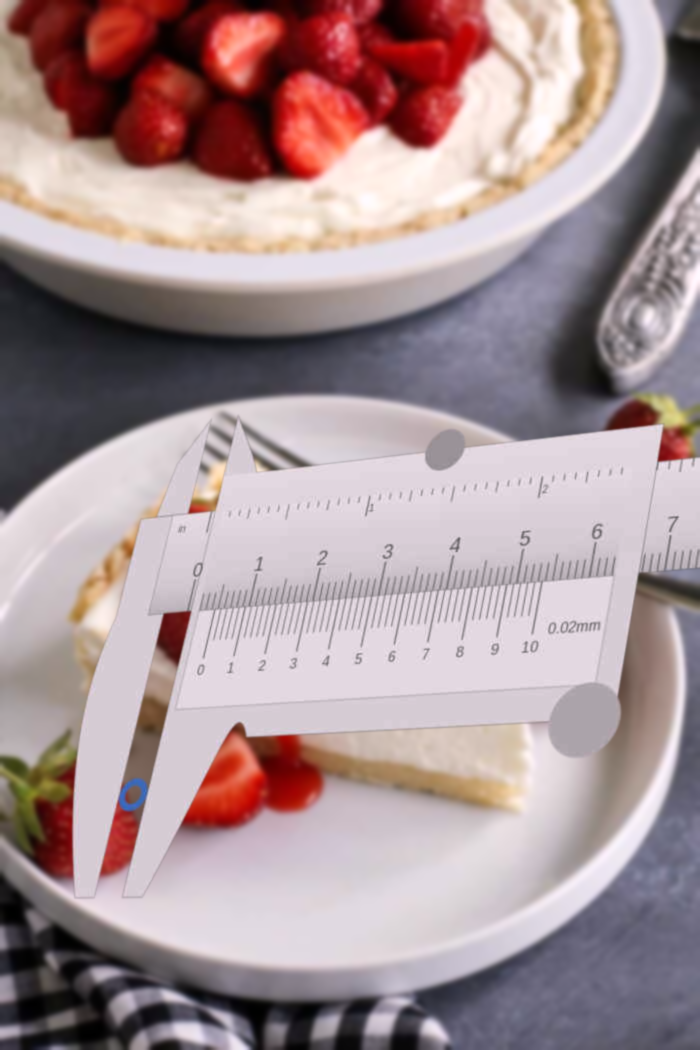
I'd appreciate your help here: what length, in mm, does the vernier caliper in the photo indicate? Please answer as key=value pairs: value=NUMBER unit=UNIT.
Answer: value=4.5 unit=mm
